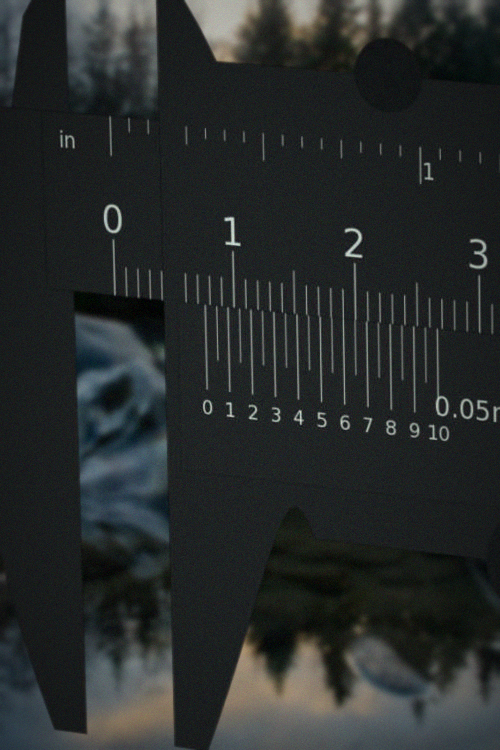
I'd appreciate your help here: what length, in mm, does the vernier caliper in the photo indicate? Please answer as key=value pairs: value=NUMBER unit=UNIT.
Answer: value=7.6 unit=mm
